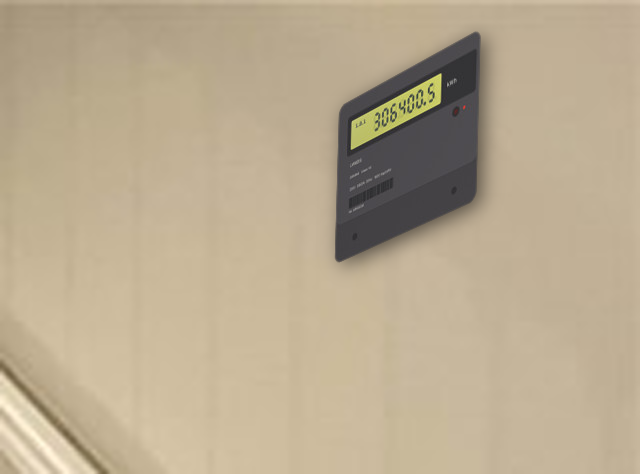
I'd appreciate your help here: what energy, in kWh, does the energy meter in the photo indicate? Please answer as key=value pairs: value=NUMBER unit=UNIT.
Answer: value=306400.5 unit=kWh
